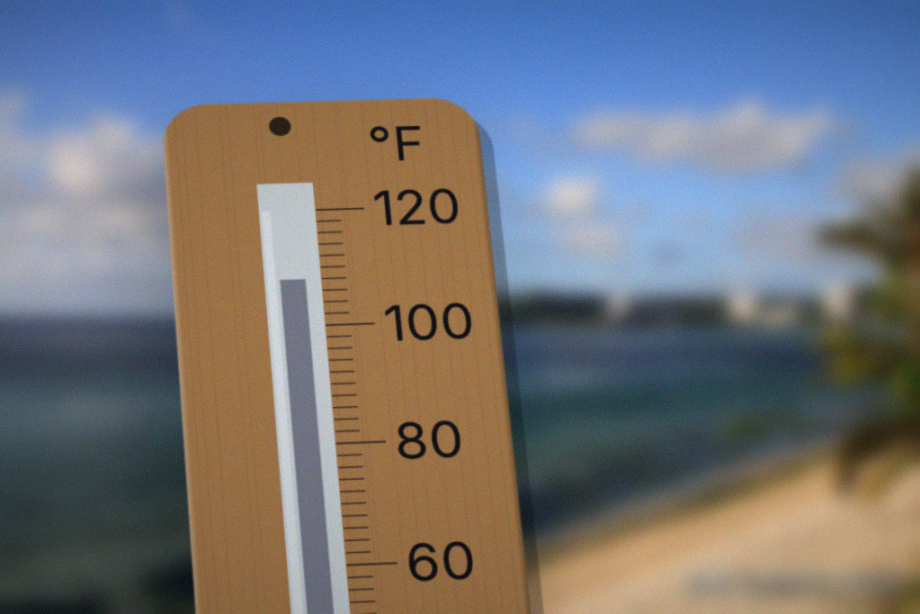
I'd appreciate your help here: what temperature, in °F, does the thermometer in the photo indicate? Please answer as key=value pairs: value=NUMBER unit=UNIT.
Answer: value=108 unit=°F
